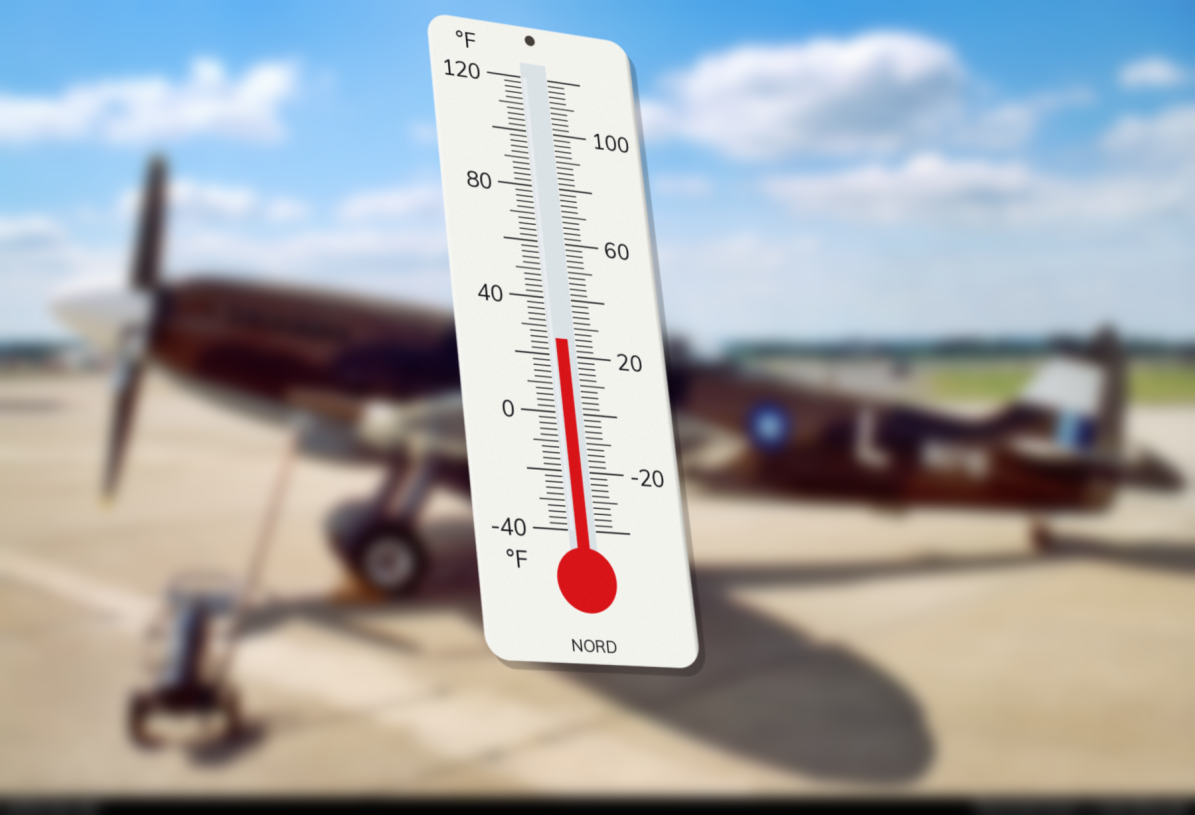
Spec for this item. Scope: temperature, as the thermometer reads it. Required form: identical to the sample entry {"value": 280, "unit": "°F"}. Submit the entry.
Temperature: {"value": 26, "unit": "°F"}
